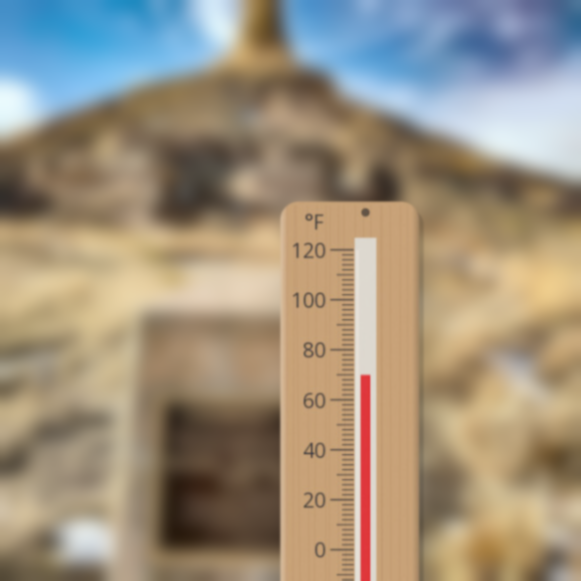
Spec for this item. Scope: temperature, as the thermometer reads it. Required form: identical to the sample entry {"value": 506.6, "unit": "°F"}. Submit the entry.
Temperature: {"value": 70, "unit": "°F"}
